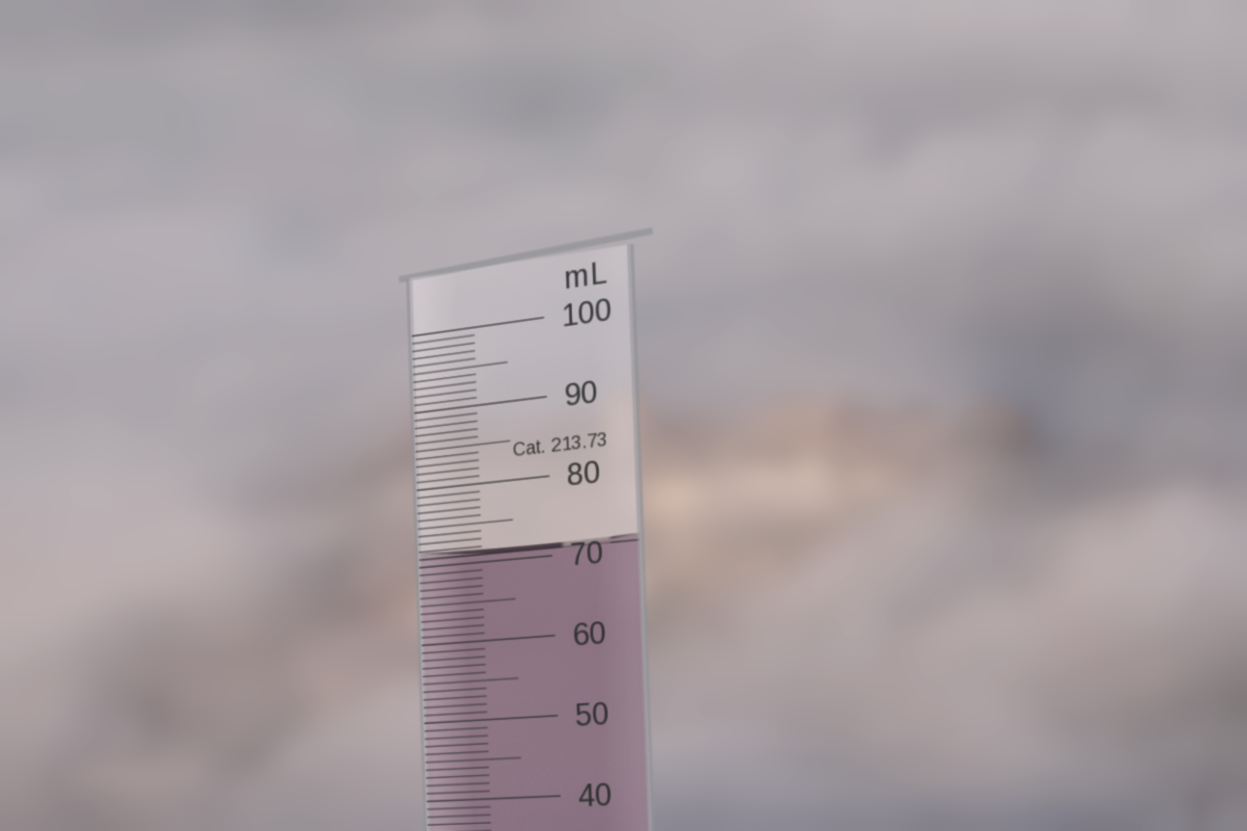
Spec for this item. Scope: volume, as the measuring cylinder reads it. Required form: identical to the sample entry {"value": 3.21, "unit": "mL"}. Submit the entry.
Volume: {"value": 71, "unit": "mL"}
